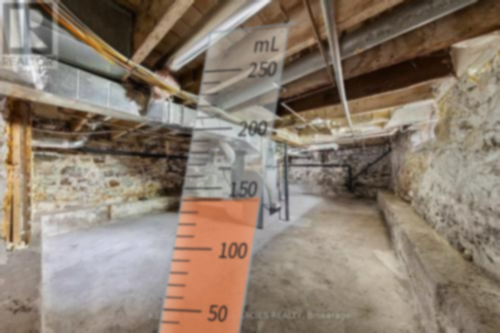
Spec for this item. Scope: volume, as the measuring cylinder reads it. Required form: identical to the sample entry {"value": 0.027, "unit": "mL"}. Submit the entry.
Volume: {"value": 140, "unit": "mL"}
